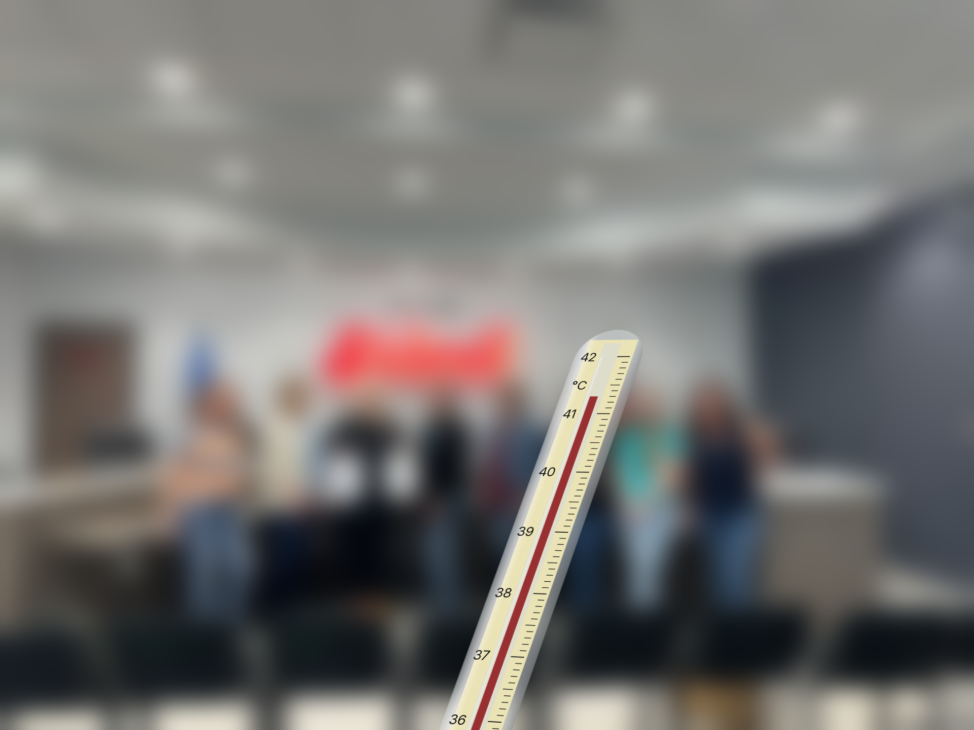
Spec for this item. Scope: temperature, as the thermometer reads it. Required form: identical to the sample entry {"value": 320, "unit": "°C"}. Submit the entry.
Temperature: {"value": 41.3, "unit": "°C"}
